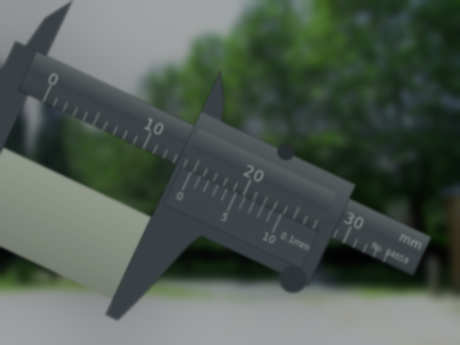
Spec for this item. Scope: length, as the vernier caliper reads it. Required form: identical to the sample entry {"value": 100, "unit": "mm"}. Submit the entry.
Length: {"value": 14.8, "unit": "mm"}
